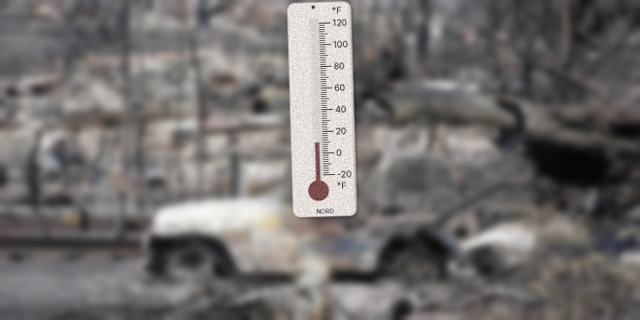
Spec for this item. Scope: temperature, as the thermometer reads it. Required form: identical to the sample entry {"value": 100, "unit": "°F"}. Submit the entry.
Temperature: {"value": 10, "unit": "°F"}
